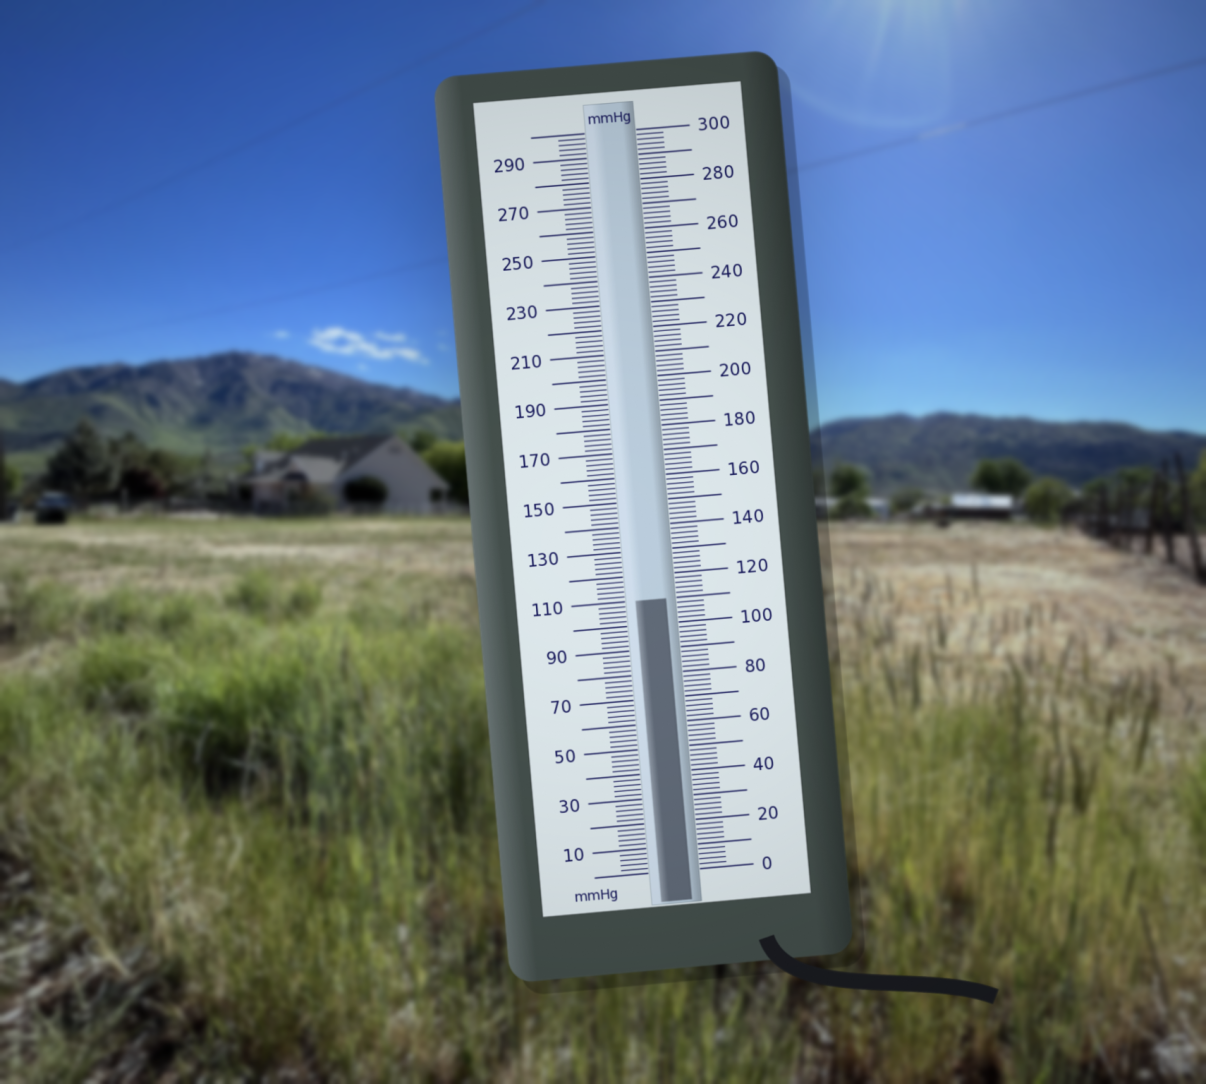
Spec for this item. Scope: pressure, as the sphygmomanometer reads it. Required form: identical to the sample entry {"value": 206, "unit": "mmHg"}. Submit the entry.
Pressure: {"value": 110, "unit": "mmHg"}
